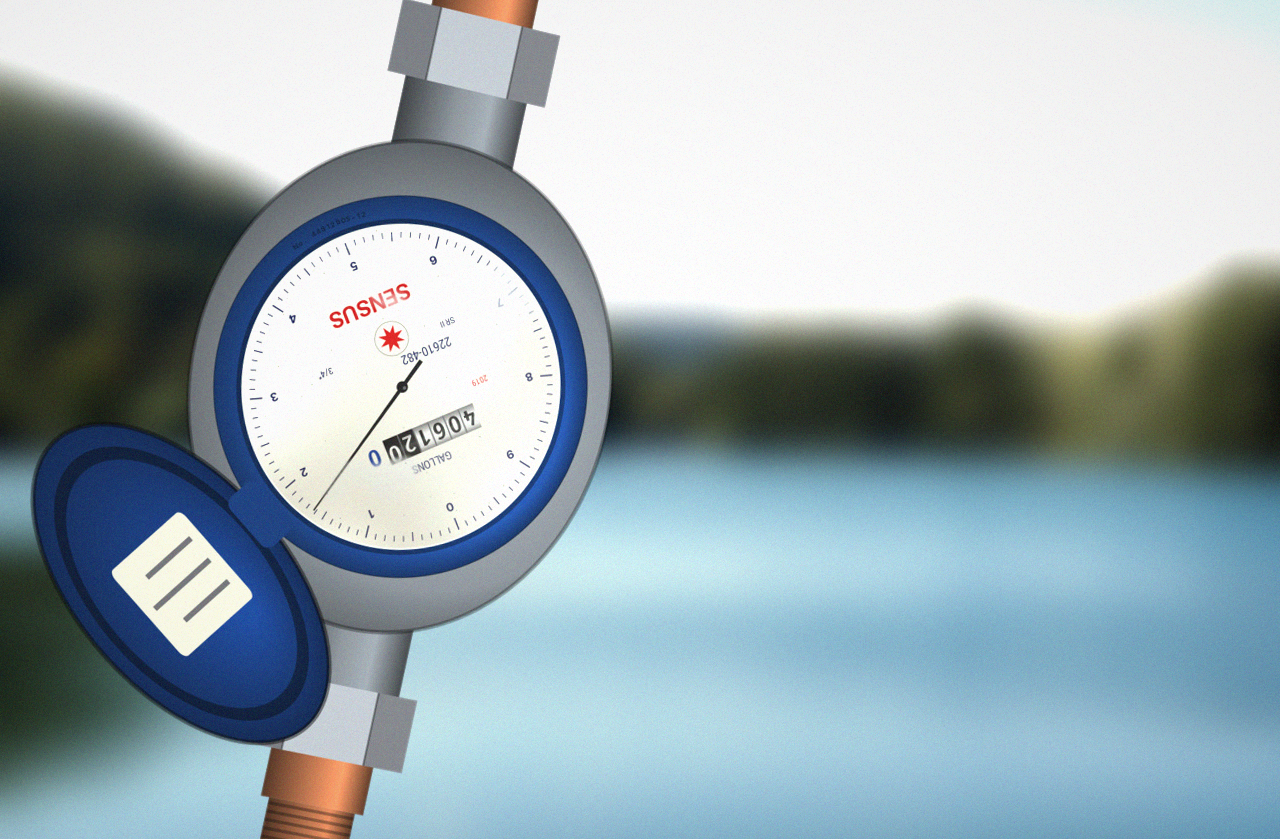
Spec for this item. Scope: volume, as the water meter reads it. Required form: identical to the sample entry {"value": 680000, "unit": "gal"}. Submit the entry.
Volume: {"value": 4061201.6, "unit": "gal"}
